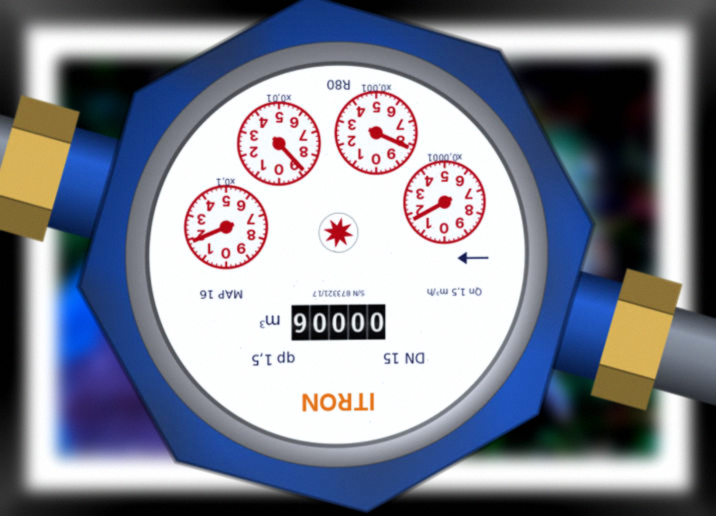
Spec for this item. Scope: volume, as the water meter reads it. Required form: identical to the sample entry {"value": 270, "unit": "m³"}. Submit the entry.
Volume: {"value": 6.1881, "unit": "m³"}
